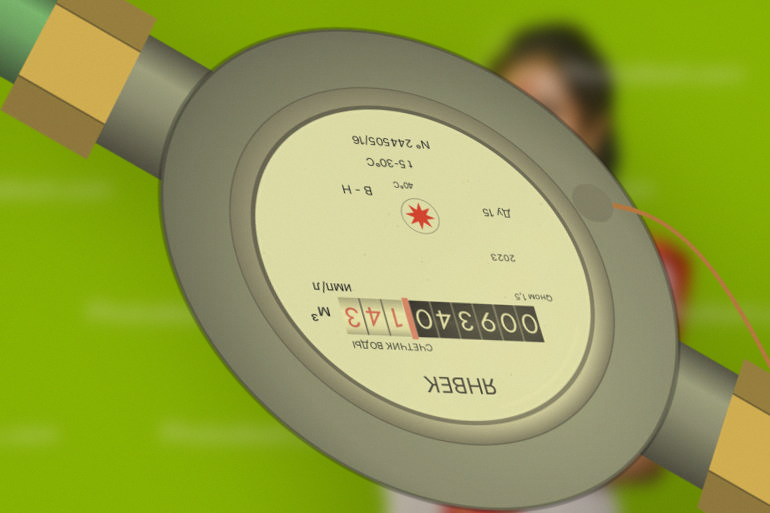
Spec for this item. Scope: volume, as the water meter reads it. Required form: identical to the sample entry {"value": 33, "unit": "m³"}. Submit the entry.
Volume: {"value": 9340.143, "unit": "m³"}
